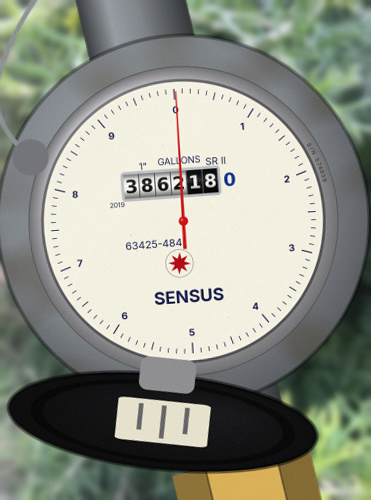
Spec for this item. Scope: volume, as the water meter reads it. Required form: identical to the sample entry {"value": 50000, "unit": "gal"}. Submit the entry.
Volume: {"value": 3862180.0, "unit": "gal"}
